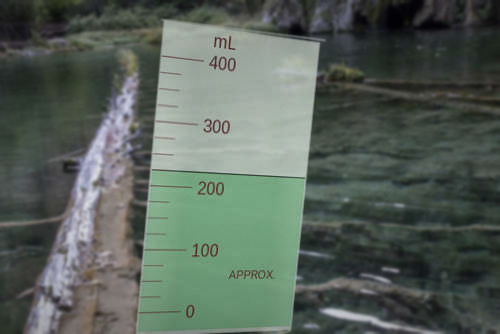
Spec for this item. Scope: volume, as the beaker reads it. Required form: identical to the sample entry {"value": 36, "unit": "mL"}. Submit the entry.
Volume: {"value": 225, "unit": "mL"}
